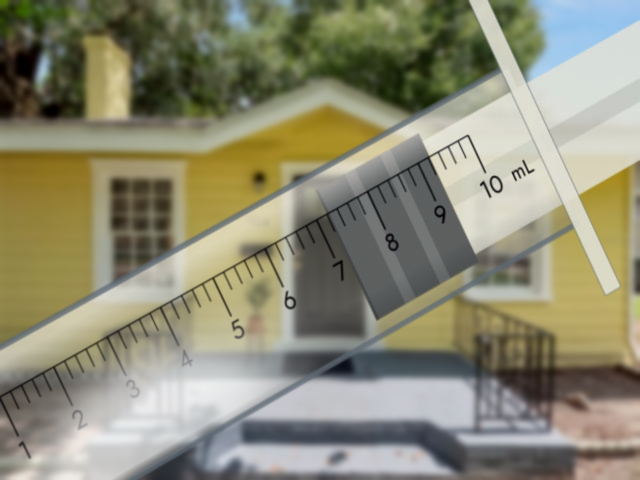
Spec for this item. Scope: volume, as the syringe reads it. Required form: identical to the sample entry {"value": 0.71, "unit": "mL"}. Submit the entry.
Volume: {"value": 7.2, "unit": "mL"}
